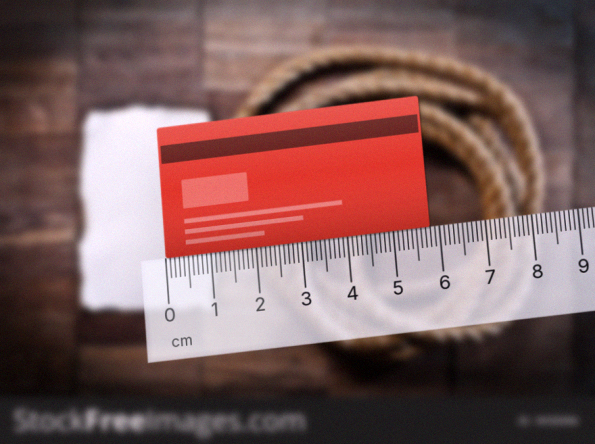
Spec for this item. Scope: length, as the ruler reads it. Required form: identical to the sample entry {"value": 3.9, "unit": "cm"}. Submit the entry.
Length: {"value": 5.8, "unit": "cm"}
